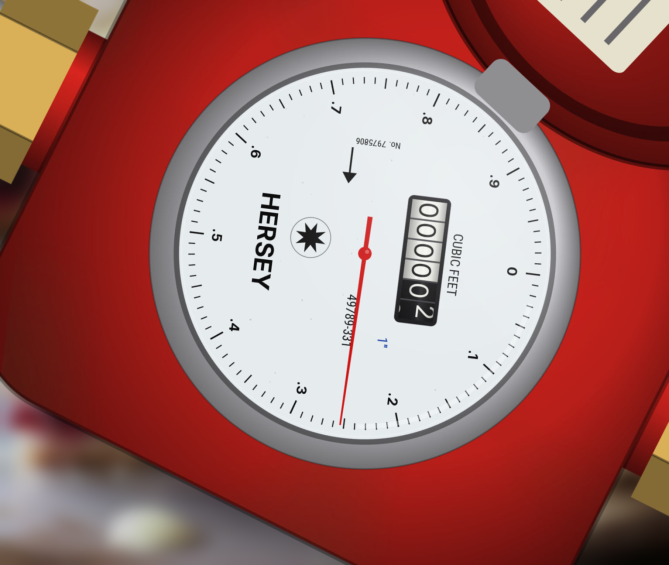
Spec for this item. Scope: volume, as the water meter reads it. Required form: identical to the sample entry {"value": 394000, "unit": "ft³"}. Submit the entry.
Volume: {"value": 2.25, "unit": "ft³"}
